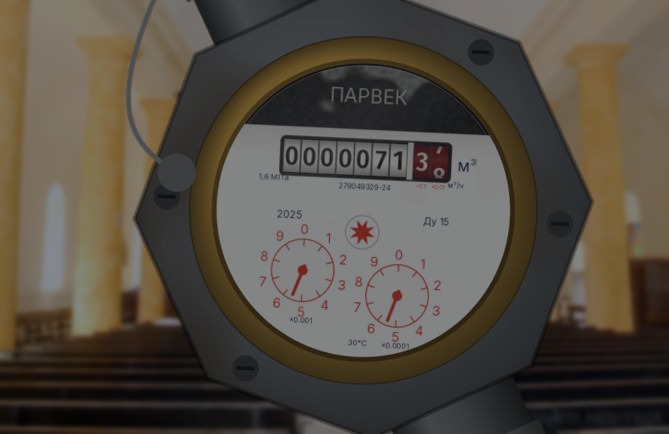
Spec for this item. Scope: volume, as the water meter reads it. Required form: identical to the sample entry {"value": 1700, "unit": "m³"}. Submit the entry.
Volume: {"value": 71.3755, "unit": "m³"}
